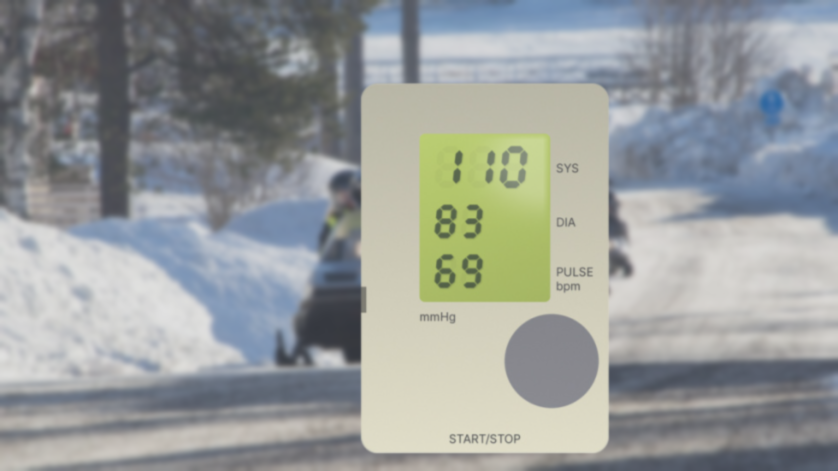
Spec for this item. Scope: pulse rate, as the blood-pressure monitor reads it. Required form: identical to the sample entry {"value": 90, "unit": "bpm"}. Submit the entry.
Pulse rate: {"value": 69, "unit": "bpm"}
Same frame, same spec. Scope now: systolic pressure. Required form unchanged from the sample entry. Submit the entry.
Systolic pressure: {"value": 110, "unit": "mmHg"}
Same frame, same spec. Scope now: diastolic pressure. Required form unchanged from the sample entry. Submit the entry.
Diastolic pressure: {"value": 83, "unit": "mmHg"}
